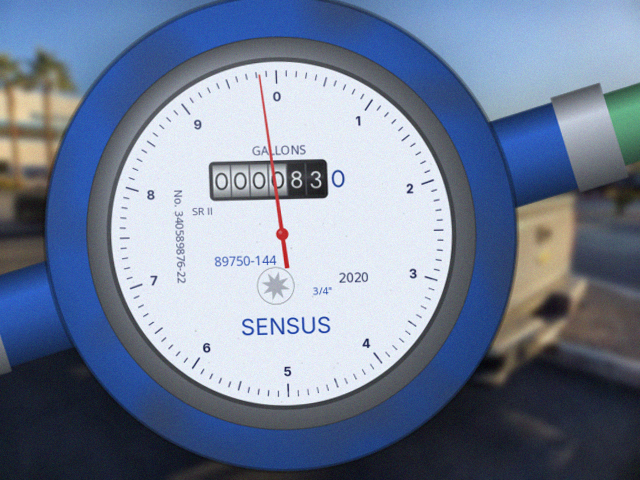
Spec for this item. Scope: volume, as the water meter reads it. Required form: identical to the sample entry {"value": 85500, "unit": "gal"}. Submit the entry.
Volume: {"value": 829.8, "unit": "gal"}
